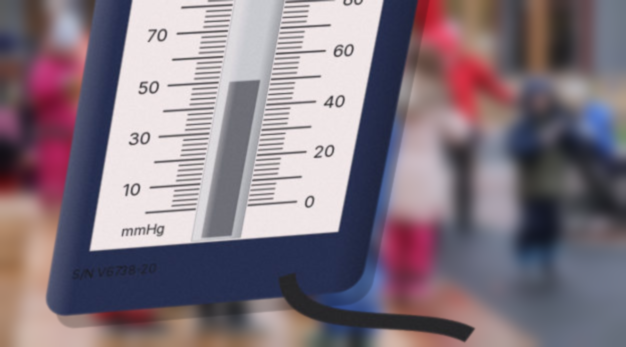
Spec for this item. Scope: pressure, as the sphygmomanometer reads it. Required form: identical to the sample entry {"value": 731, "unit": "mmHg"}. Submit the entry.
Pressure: {"value": 50, "unit": "mmHg"}
